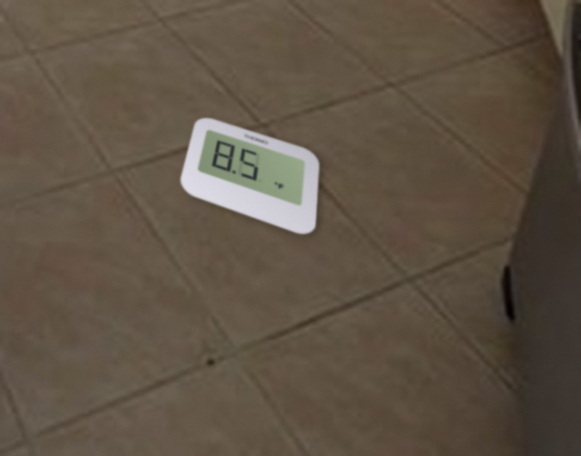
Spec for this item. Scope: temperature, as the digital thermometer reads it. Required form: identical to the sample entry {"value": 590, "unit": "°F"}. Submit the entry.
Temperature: {"value": 8.5, "unit": "°F"}
